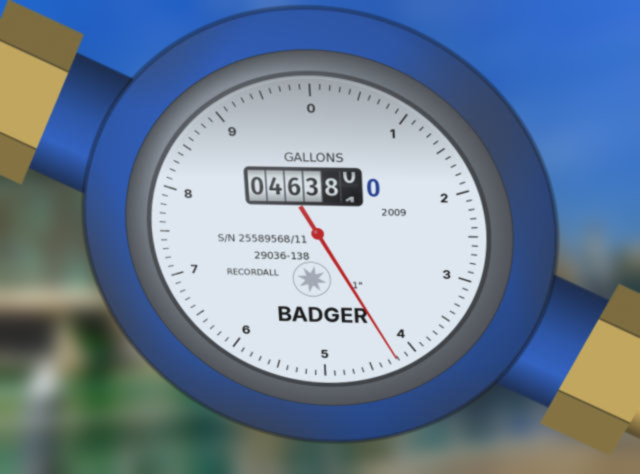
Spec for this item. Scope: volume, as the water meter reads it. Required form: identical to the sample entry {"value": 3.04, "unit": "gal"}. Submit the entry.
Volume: {"value": 463804.2, "unit": "gal"}
